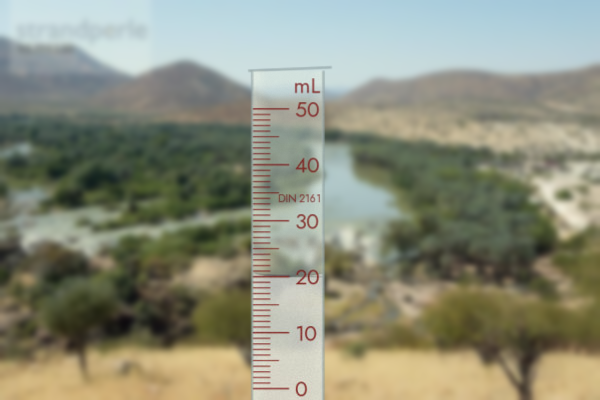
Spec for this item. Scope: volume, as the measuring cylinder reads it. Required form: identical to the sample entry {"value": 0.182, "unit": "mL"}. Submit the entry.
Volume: {"value": 20, "unit": "mL"}
